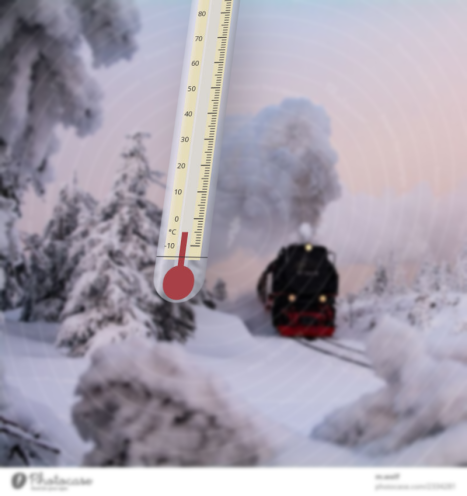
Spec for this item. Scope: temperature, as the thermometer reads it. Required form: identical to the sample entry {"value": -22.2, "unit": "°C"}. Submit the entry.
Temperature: {"value": -5, "unit": "°C"}
